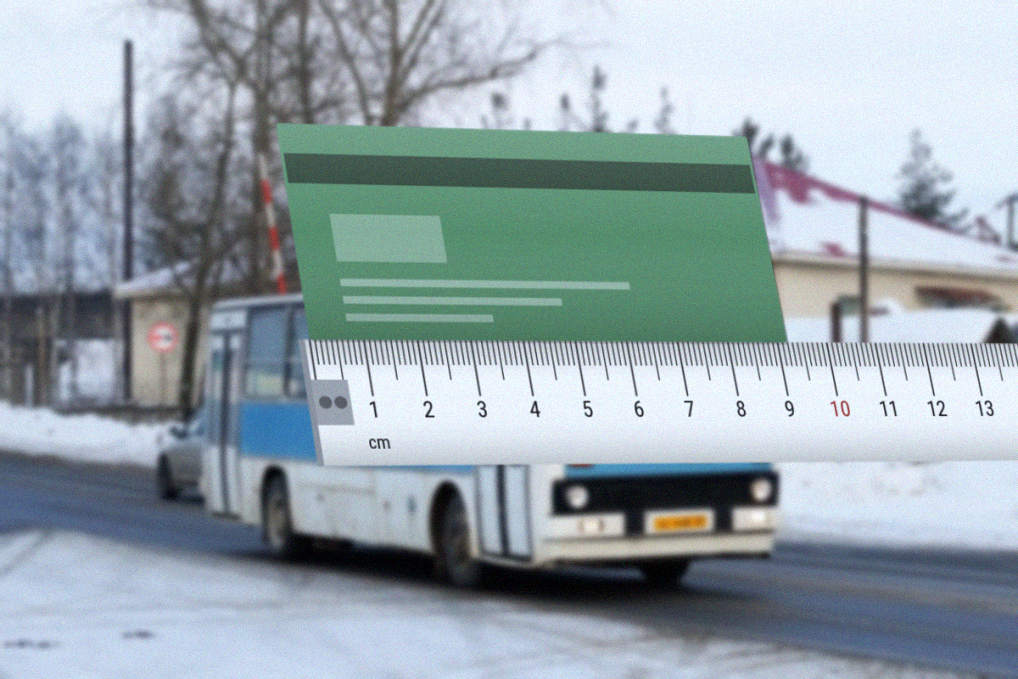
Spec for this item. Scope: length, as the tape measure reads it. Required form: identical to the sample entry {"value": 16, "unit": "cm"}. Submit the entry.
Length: {"value": 9.2, "unit": "cm"}
